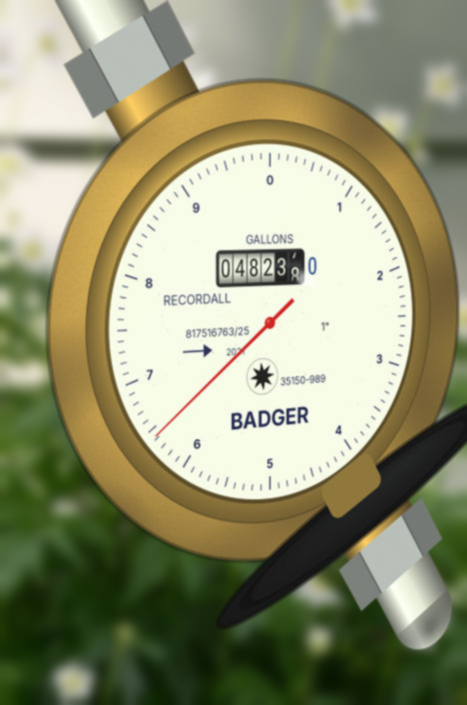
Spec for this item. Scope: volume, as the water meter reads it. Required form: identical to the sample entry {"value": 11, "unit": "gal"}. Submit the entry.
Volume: {"value": 482376.4, "unit": "gal"}
